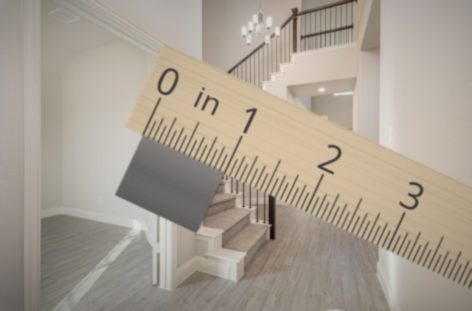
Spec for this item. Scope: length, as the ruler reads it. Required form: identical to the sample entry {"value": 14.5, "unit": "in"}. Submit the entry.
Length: {"value": 1, "unit": "in"}
